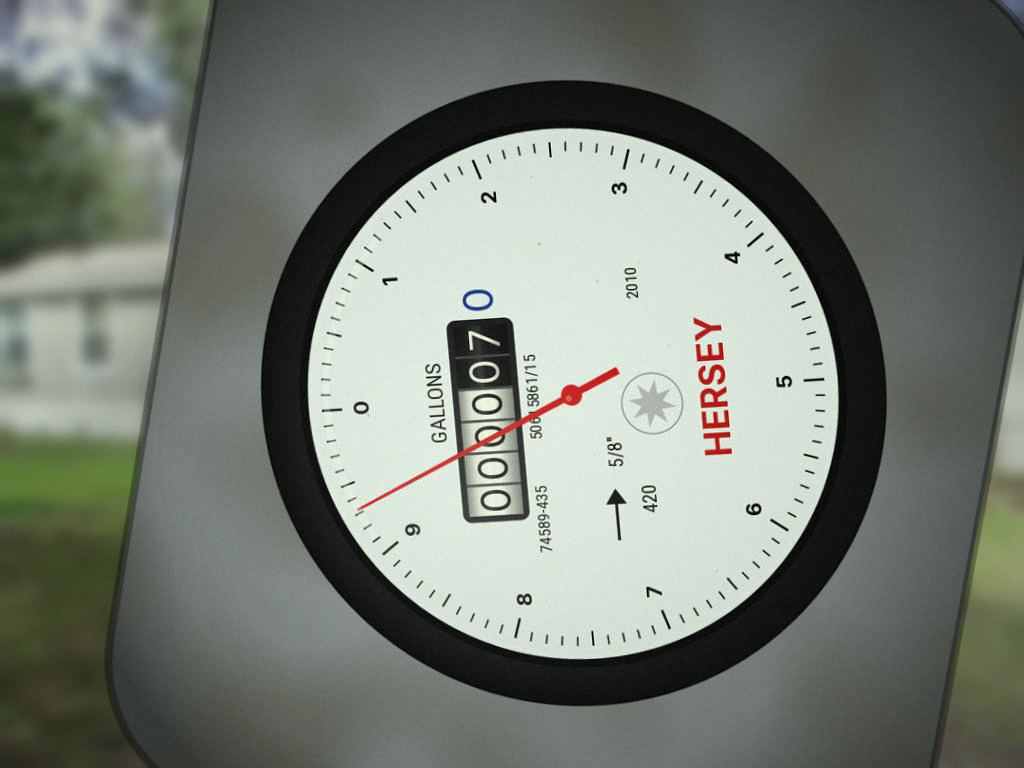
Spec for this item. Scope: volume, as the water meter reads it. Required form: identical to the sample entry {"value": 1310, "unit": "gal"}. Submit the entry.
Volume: {"value": 69.3, "unit": "gal"}
